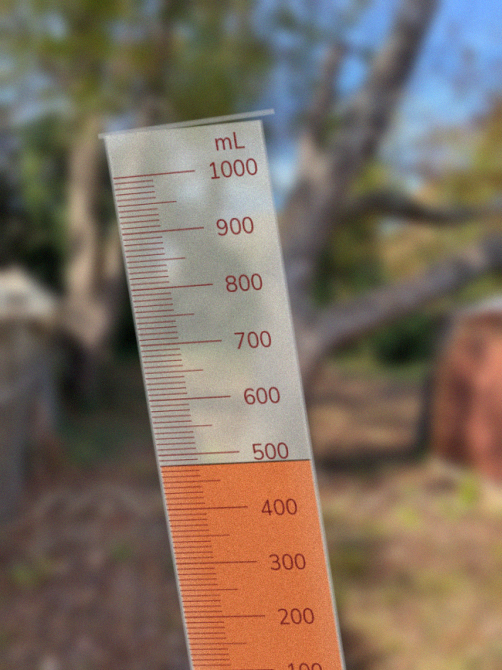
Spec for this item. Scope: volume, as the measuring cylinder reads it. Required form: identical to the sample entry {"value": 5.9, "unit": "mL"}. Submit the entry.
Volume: {"value": 480, "unit": "mL"}
